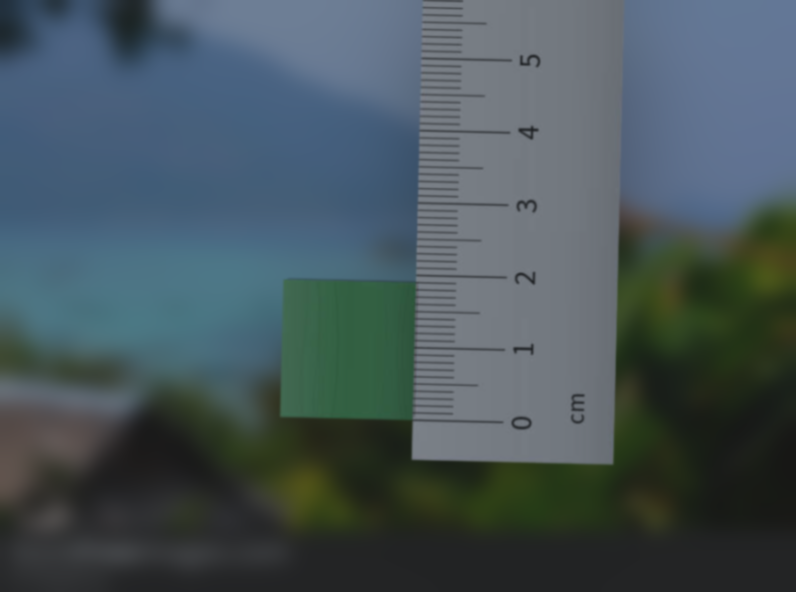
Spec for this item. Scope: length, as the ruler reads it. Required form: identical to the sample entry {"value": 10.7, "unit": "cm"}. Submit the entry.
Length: {"value": 1.9, "unit": "cm"}
